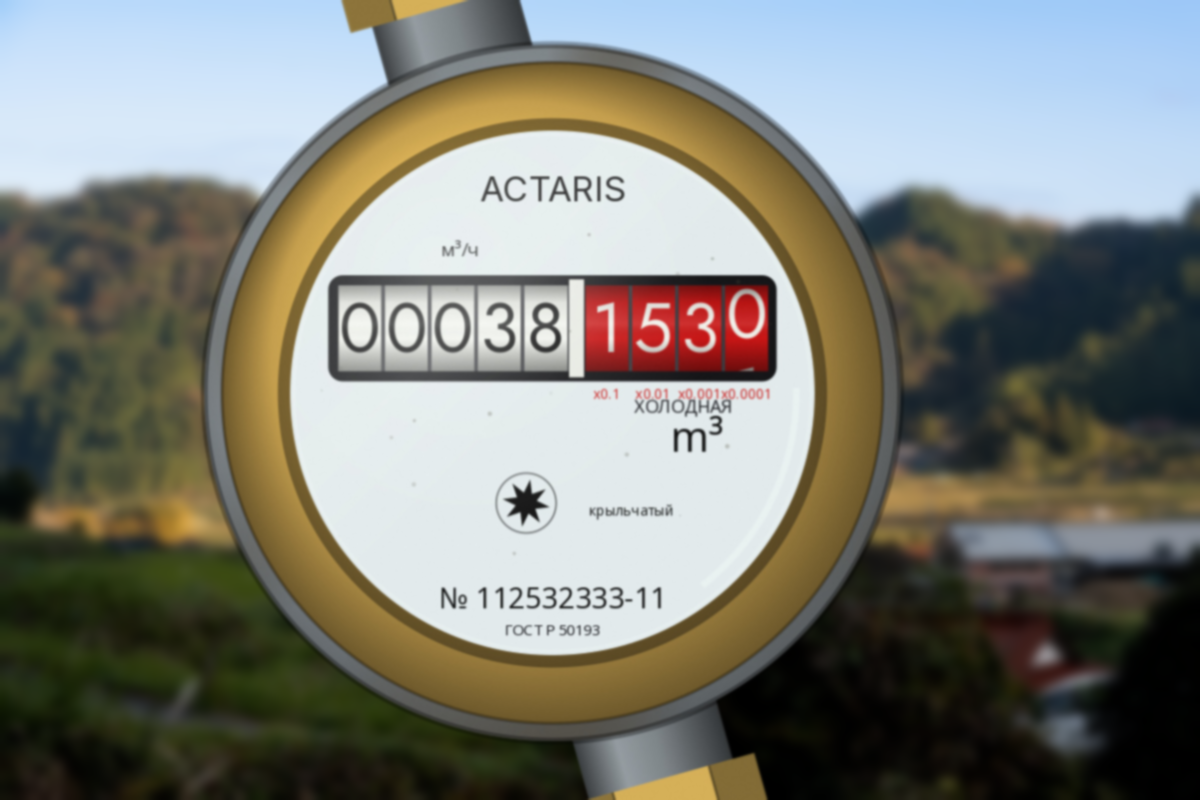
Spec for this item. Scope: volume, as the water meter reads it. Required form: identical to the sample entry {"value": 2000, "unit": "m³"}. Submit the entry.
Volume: {"value": 38.1530, "unit": "m³"}
